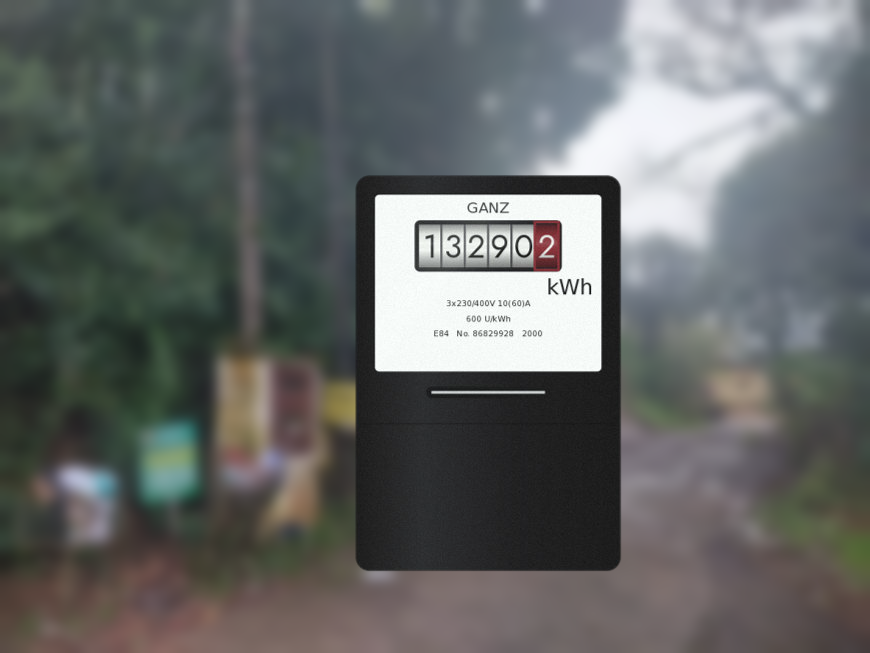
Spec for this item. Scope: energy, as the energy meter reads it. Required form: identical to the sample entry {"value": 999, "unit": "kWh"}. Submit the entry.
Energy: {"value": 13290.2, "unit": "kWh"}
